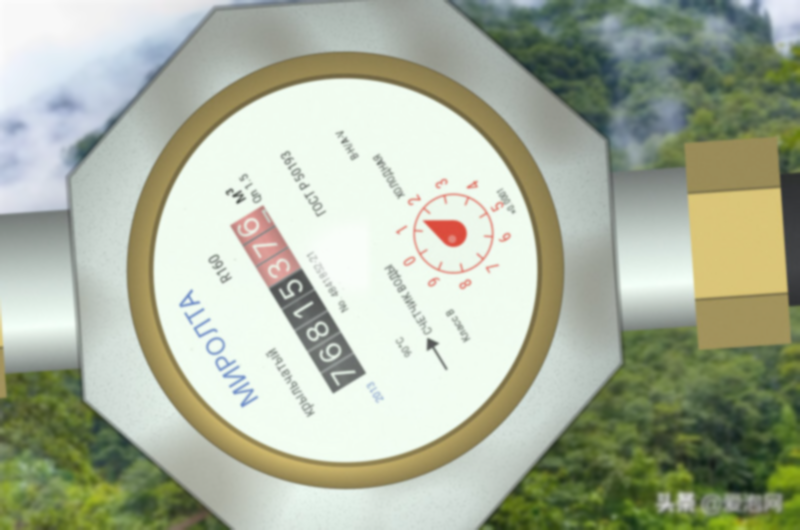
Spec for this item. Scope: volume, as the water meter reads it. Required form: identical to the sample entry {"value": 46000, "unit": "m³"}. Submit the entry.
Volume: {"value": 76815.3761, "unit": "m³"}
